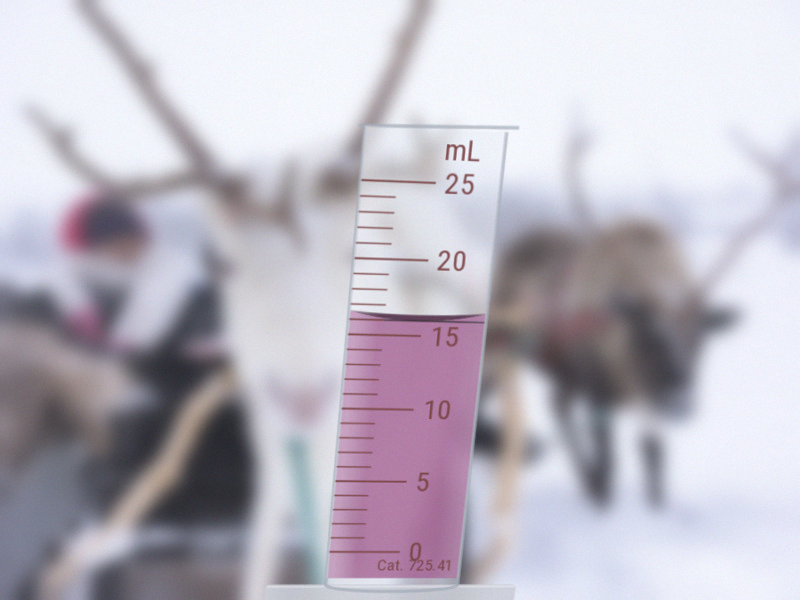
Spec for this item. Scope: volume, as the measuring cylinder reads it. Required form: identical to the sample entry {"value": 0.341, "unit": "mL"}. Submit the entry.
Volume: {"value": 16, "unit": "mL"}
